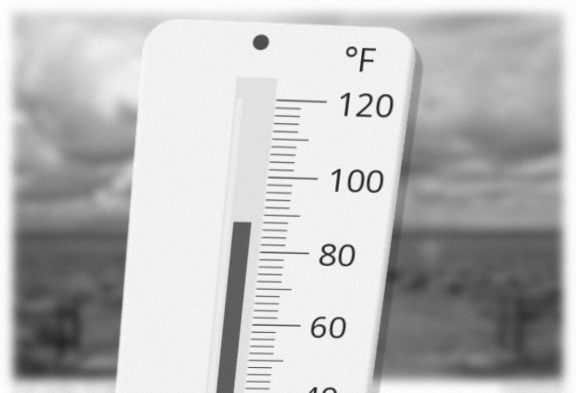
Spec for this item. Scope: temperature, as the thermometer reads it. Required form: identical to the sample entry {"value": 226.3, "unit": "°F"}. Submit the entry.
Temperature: {"value": 88, "unit": "°F"}
